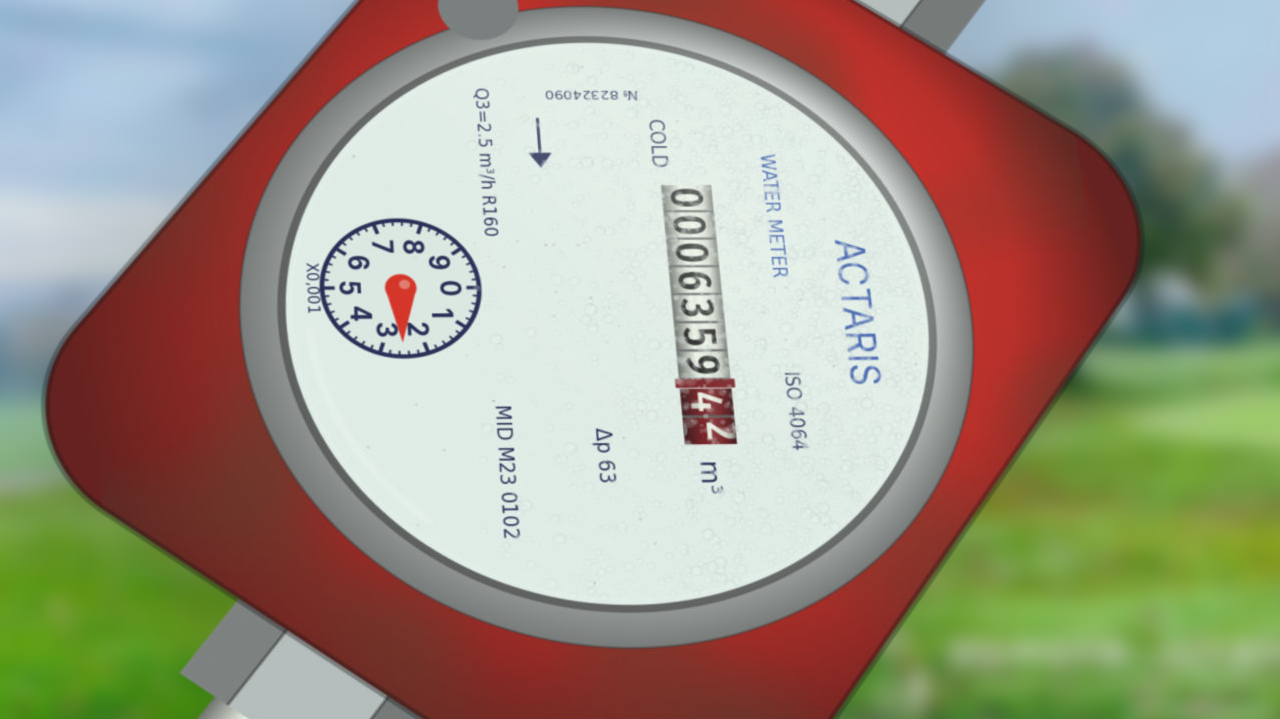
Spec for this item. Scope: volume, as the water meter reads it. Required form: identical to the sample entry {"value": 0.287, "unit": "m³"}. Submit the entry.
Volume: {"value": 6359.422, "unit": "m³"}
